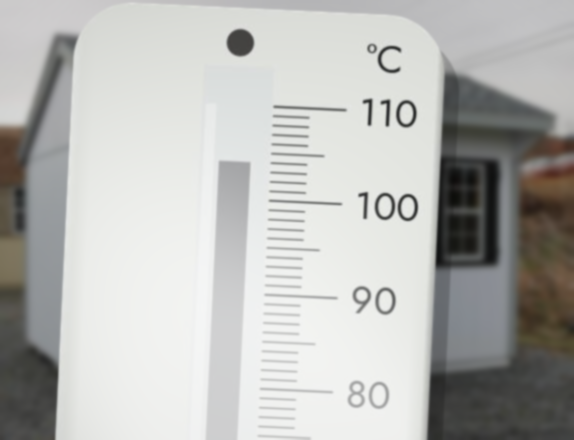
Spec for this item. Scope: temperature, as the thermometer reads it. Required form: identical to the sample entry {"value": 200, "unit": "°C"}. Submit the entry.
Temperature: {"value": 104, "unit": "°C"}
